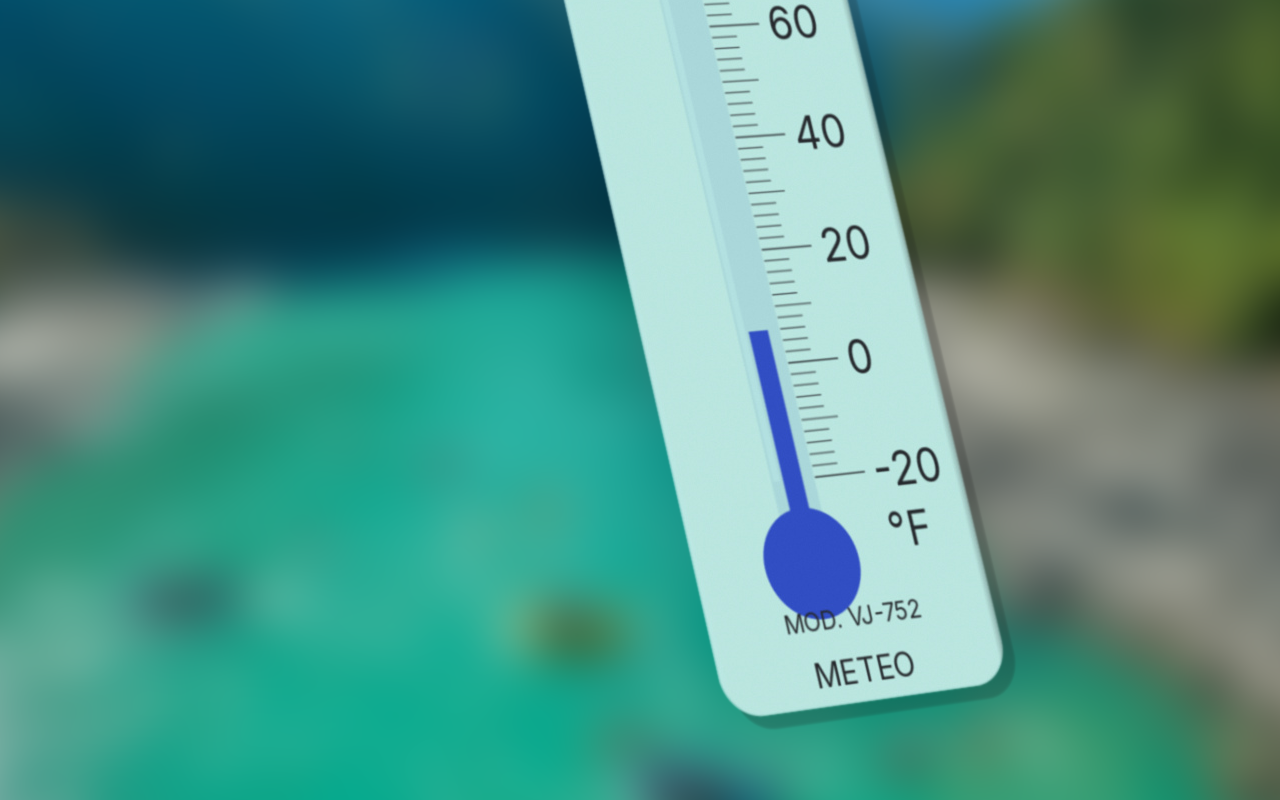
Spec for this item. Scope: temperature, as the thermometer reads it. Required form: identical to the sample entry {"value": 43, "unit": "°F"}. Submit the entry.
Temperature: {"value": 6, "unit": "°F"}
